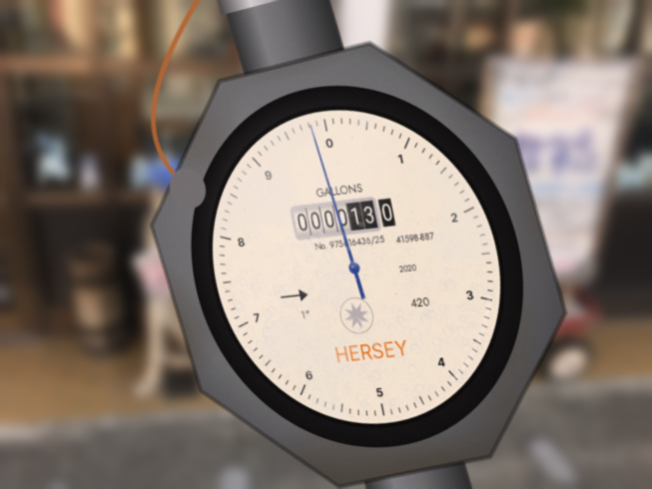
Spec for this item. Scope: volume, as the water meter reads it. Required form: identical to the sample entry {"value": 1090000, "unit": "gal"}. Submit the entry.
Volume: {"value": 129.8, "unit": "gal"}
